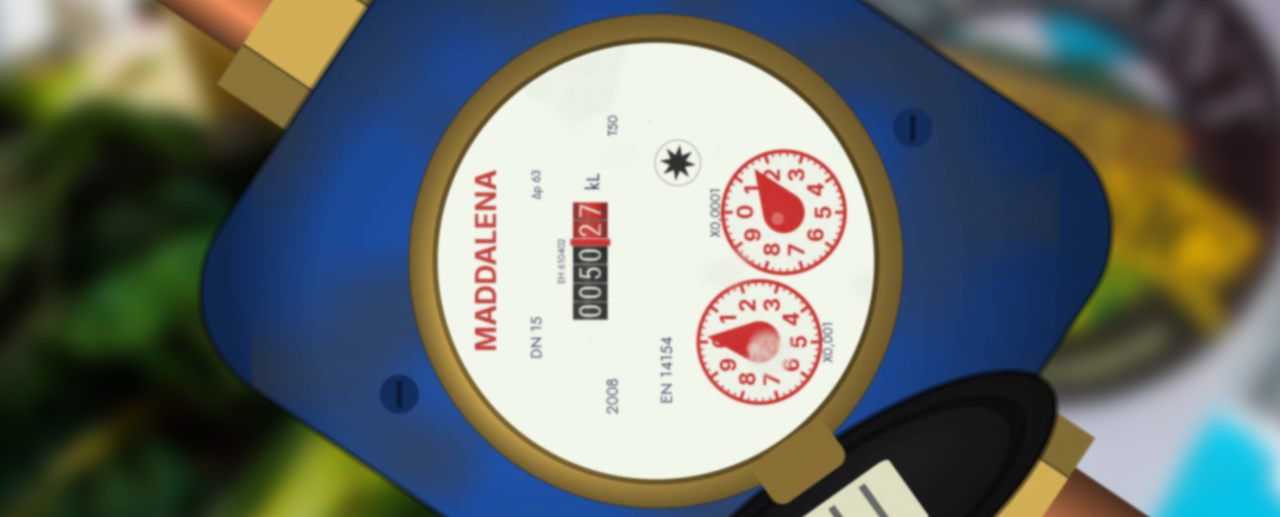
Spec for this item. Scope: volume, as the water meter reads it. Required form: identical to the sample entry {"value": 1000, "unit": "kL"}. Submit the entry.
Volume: {"value": 50.2701, "unit": "kL"}
